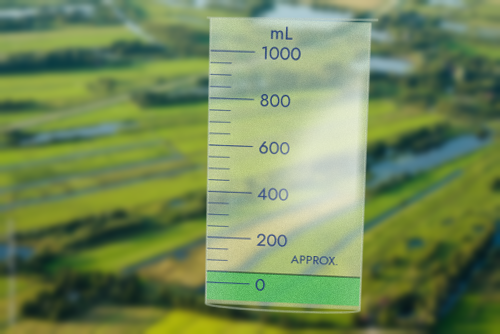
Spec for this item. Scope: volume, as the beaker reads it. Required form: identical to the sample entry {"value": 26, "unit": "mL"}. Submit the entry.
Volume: {"value": 50, "unit": "mL"}
